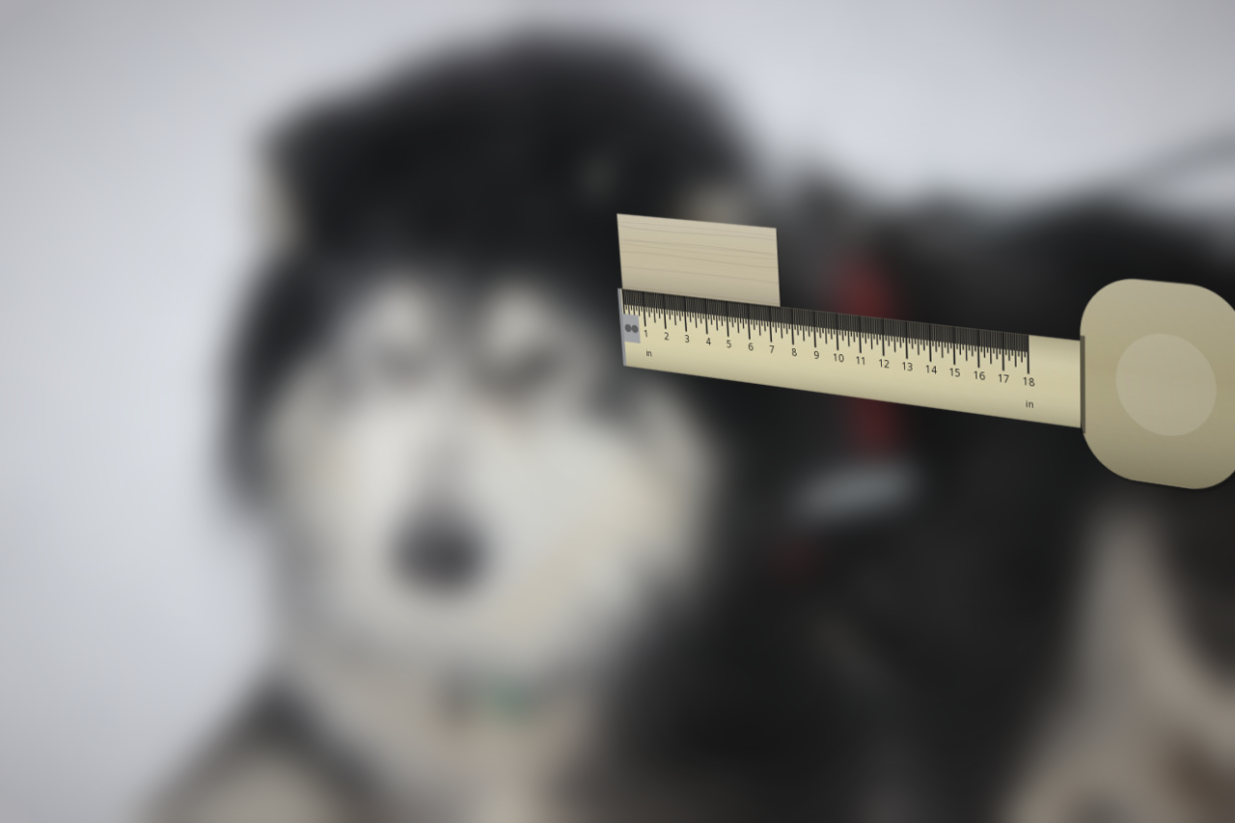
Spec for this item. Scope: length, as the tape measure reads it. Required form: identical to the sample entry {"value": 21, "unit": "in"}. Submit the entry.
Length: {"value": 7.5, "unit": "in"}
